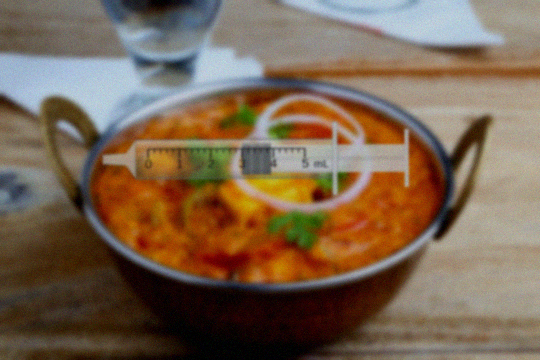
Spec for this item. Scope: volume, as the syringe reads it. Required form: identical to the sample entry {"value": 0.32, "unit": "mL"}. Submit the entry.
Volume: {"value": 3, "unit": "mL"}
